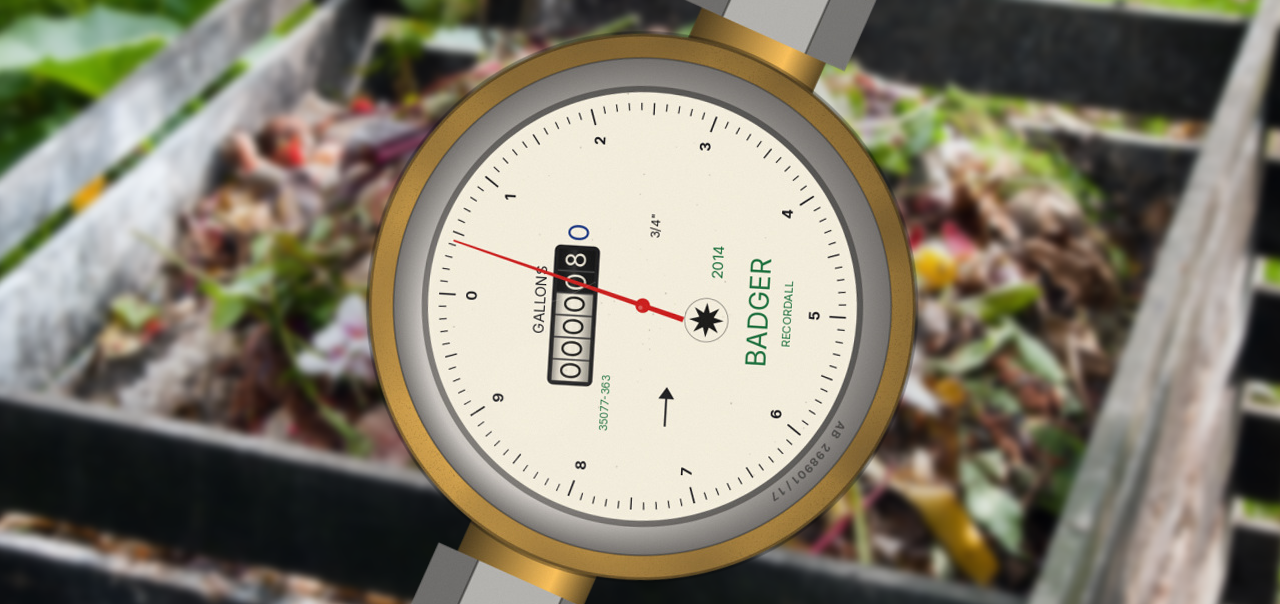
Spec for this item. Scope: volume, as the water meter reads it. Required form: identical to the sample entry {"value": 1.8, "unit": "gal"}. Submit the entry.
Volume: {"value": 80.4, "unit": "gal"}
